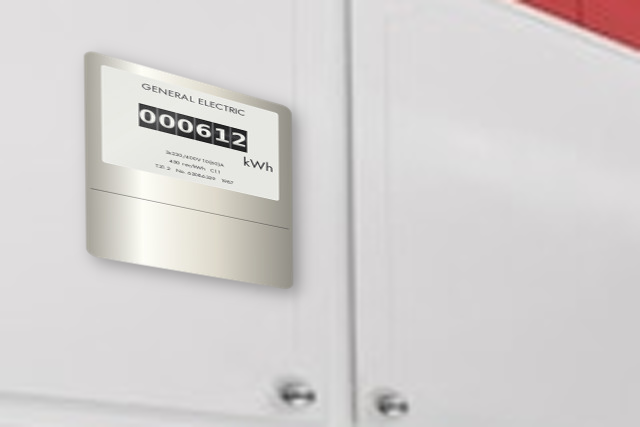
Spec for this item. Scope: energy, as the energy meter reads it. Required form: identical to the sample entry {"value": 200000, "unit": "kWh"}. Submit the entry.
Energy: {"value": 612, "unit": "kWh"}
